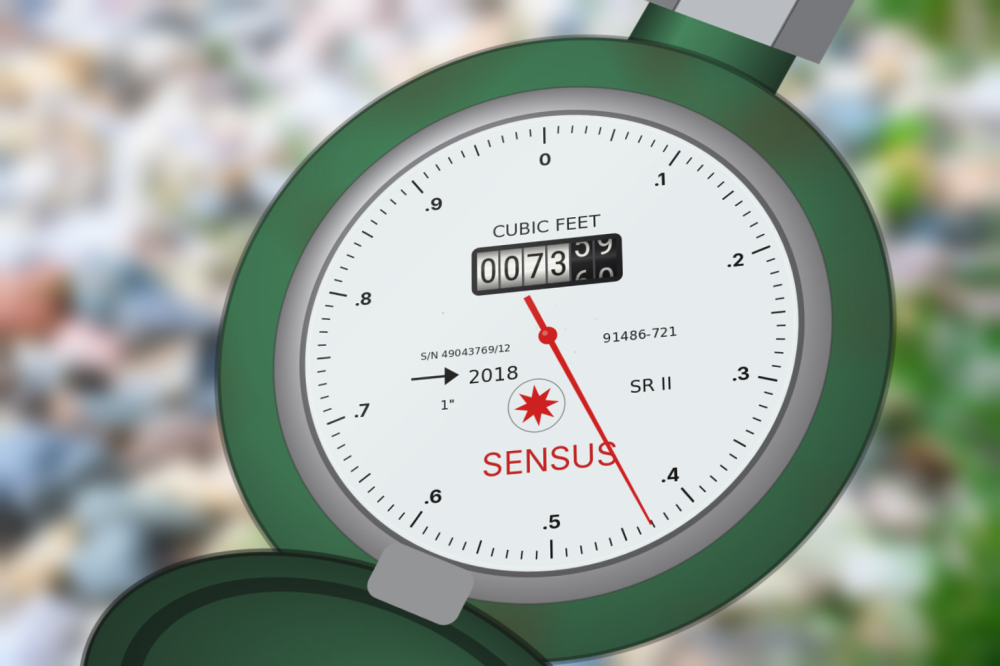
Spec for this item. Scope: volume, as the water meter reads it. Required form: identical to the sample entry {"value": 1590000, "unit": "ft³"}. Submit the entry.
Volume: {"value": 7359.43, "unit": "ft³"}
